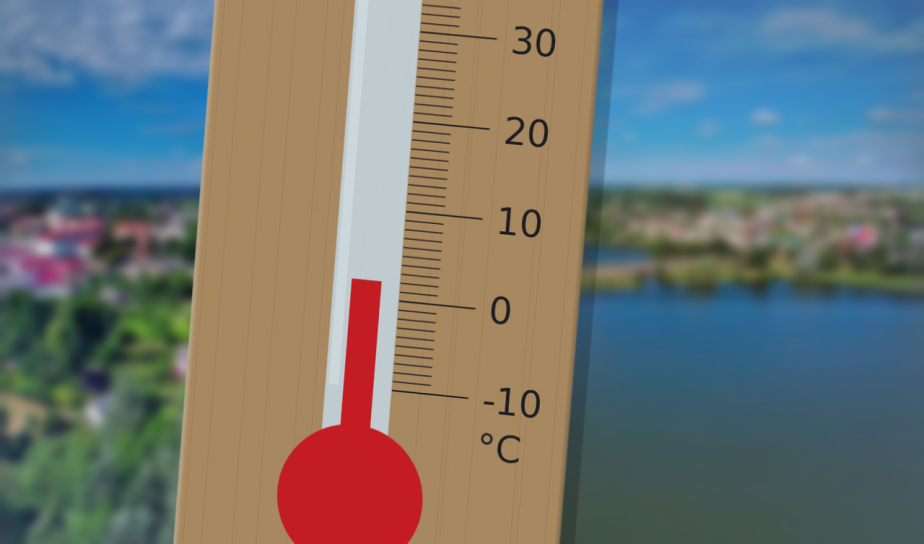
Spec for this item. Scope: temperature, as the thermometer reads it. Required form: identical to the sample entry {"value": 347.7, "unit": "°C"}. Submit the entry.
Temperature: {"value": 2, "unit": "°C"}
